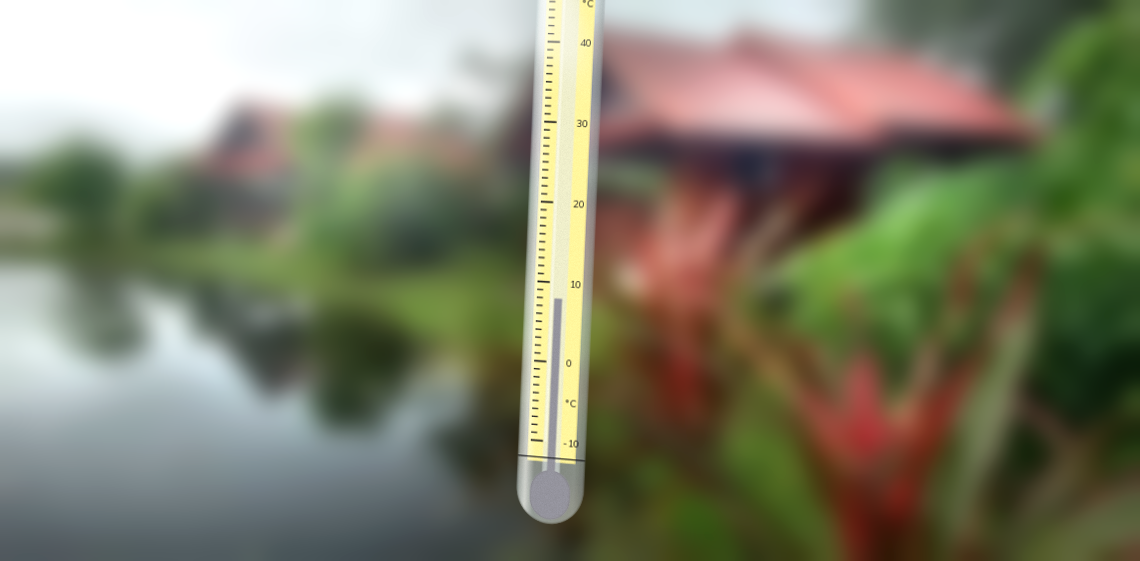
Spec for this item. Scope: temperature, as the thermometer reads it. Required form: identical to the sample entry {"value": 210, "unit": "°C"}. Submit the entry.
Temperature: {"value": 8, "unit": "°C"}
